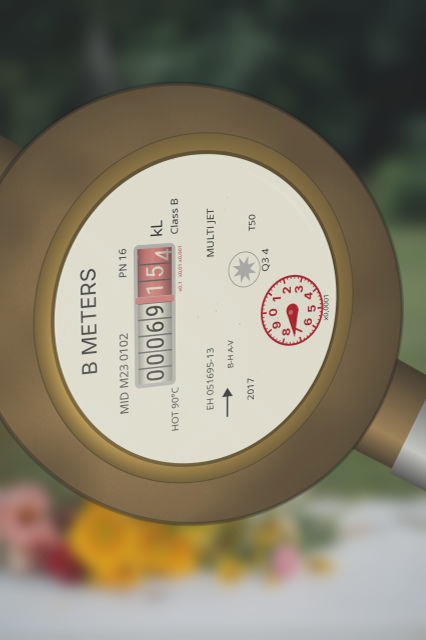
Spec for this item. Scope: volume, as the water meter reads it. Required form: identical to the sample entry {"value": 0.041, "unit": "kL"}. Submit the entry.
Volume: {"value": 69.1537, "unit": "kL"}
